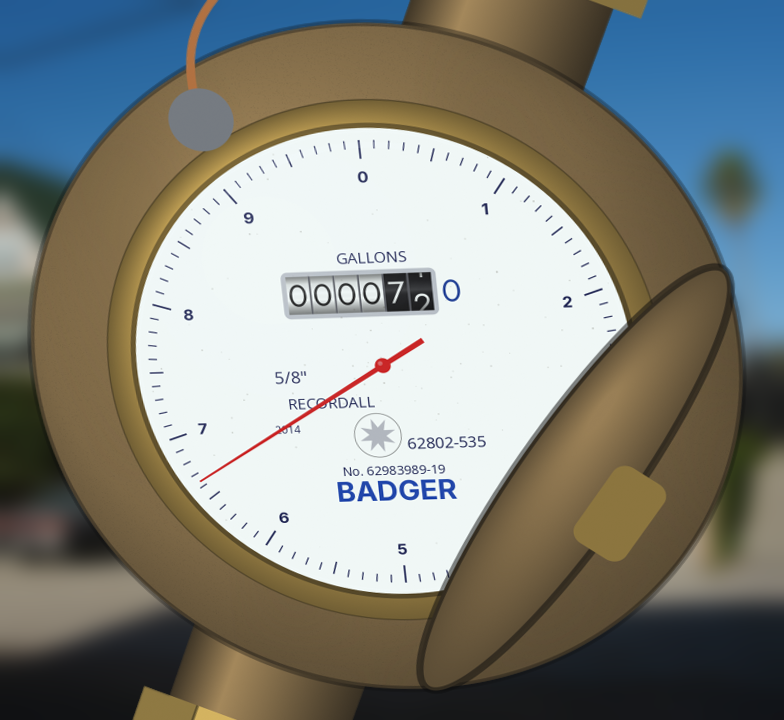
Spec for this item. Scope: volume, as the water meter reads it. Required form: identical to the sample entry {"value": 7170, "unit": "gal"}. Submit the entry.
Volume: {"value": 716.6, "unit": "gal"}
